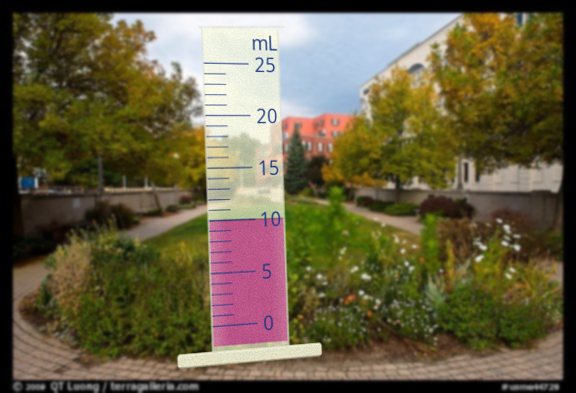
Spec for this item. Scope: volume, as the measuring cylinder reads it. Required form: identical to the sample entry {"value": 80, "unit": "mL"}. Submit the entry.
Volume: {"value": 10, "unit": "mL"}
